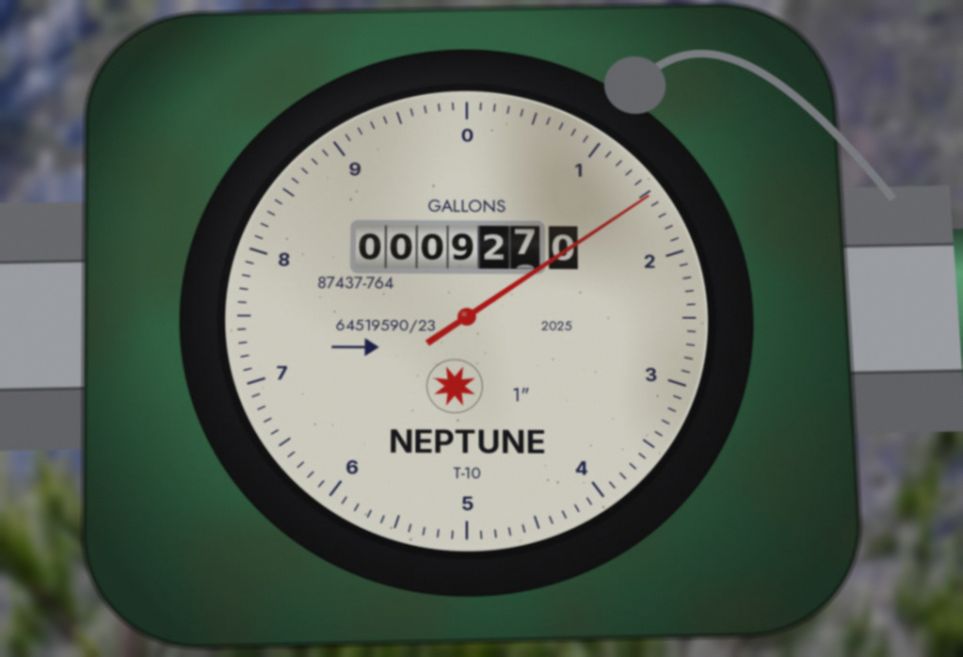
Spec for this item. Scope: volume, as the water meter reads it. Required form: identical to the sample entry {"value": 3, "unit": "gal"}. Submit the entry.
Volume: {"value": 9271.5, "unit": "gal"}
